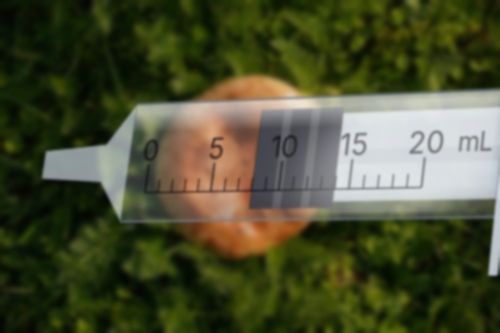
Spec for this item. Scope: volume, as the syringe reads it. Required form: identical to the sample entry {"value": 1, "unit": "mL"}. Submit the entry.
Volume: {"value": 8, "unit": "mL"}
